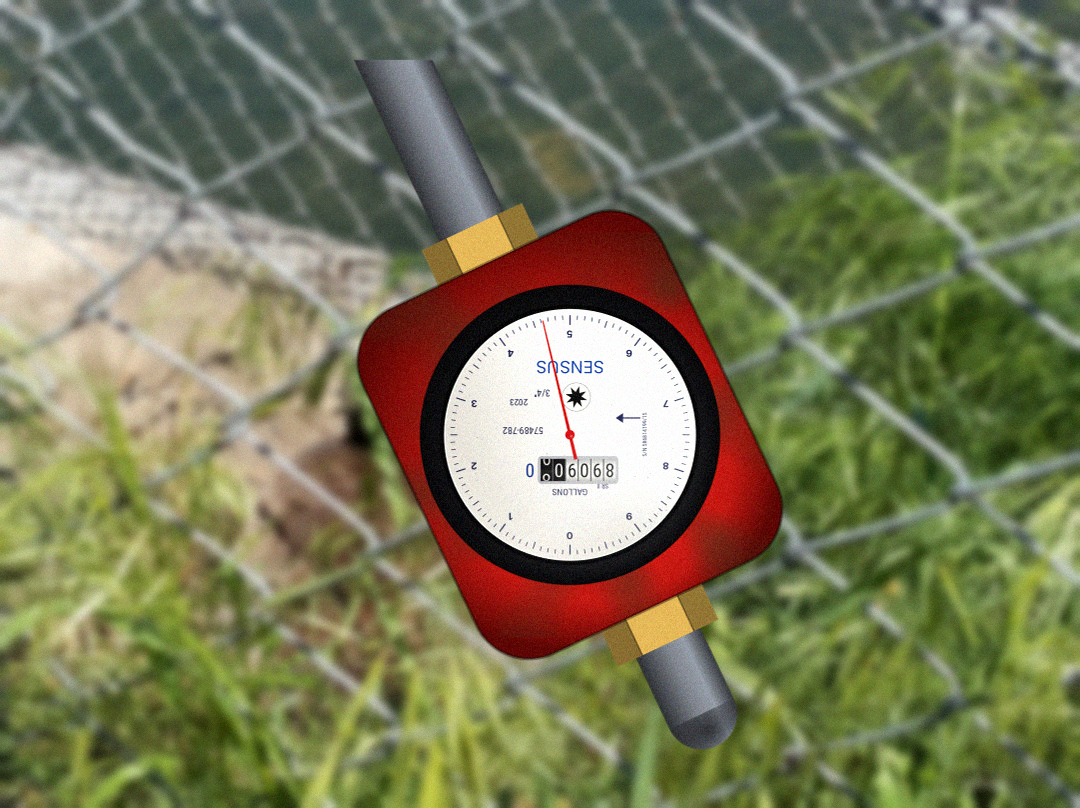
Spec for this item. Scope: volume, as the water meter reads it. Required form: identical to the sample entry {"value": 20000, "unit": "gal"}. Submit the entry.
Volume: {"value": 8909084.6, "unit": "gal"}
